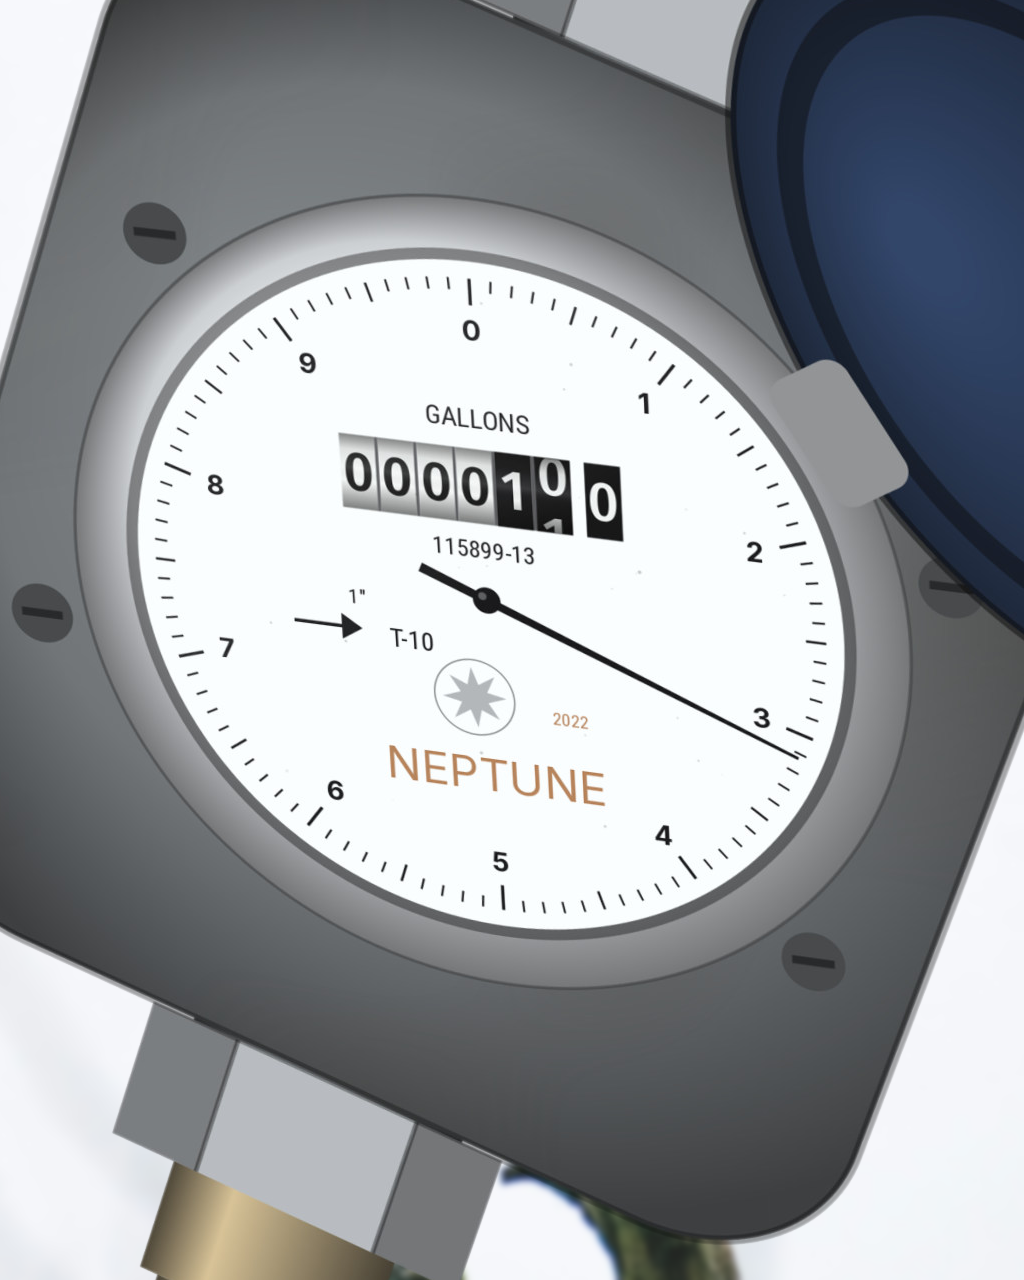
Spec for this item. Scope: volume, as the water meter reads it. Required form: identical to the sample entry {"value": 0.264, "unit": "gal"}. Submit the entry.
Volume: {"value": 103.1, "unit": "gal"}
